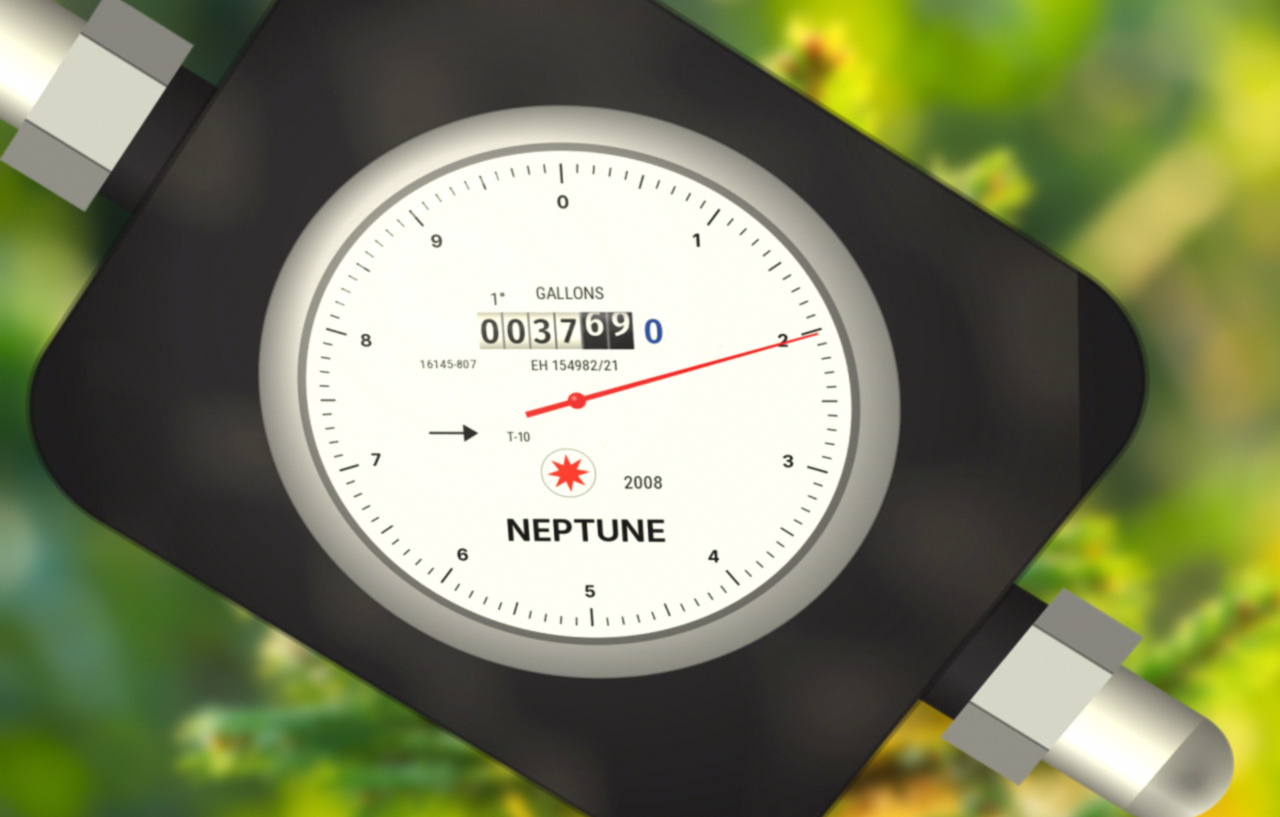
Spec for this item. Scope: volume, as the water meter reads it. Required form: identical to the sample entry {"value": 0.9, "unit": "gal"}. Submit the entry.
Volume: {"value": 37692.0, "unit": "gal"}
